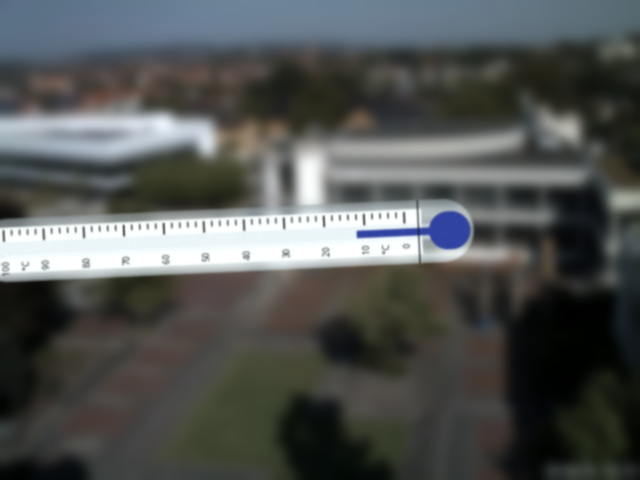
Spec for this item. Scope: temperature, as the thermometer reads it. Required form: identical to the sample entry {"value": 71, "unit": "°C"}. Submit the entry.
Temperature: {"value": 12, "unit": "°C"}
